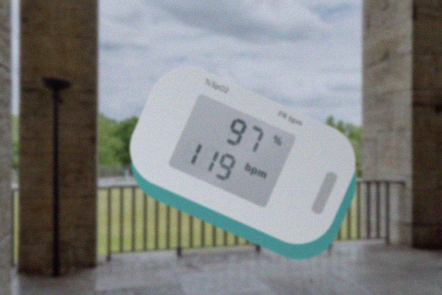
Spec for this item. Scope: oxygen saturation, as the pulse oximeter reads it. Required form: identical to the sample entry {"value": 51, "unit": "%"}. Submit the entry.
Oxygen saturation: {"value": 97, "unit": "%"}
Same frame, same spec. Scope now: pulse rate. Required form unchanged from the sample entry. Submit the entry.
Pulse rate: {"value": 119, "unit": "bpm"}
